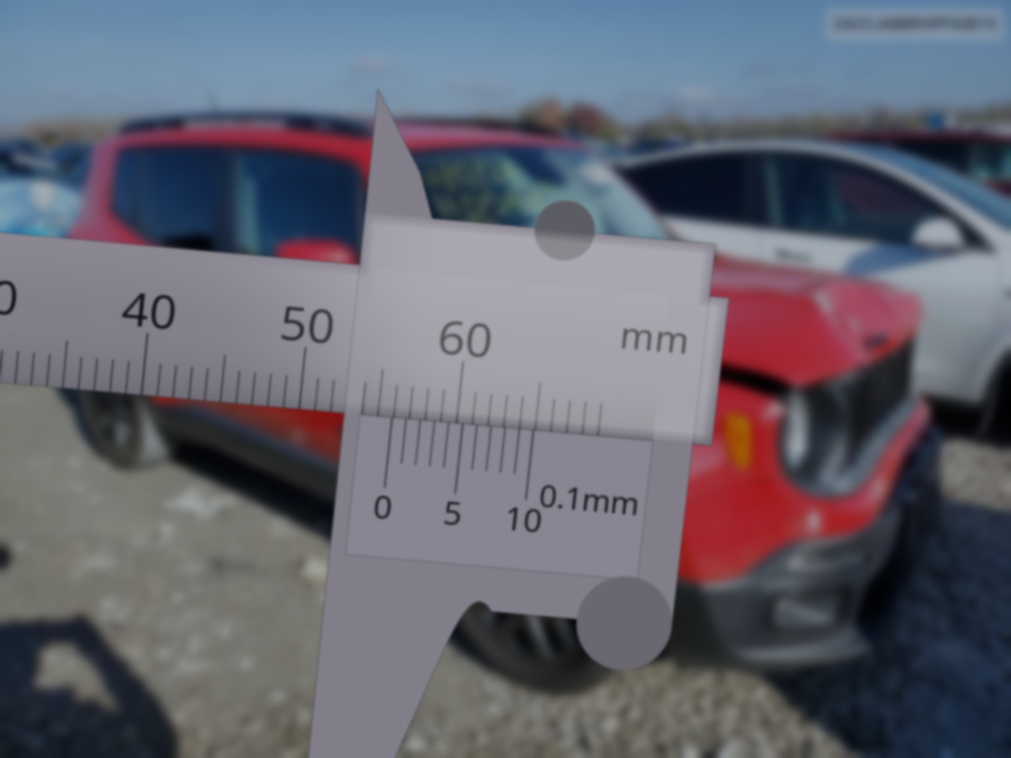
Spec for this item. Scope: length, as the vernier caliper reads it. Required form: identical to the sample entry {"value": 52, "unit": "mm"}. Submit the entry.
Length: {"value": 55.9, "unit": "mm"}
